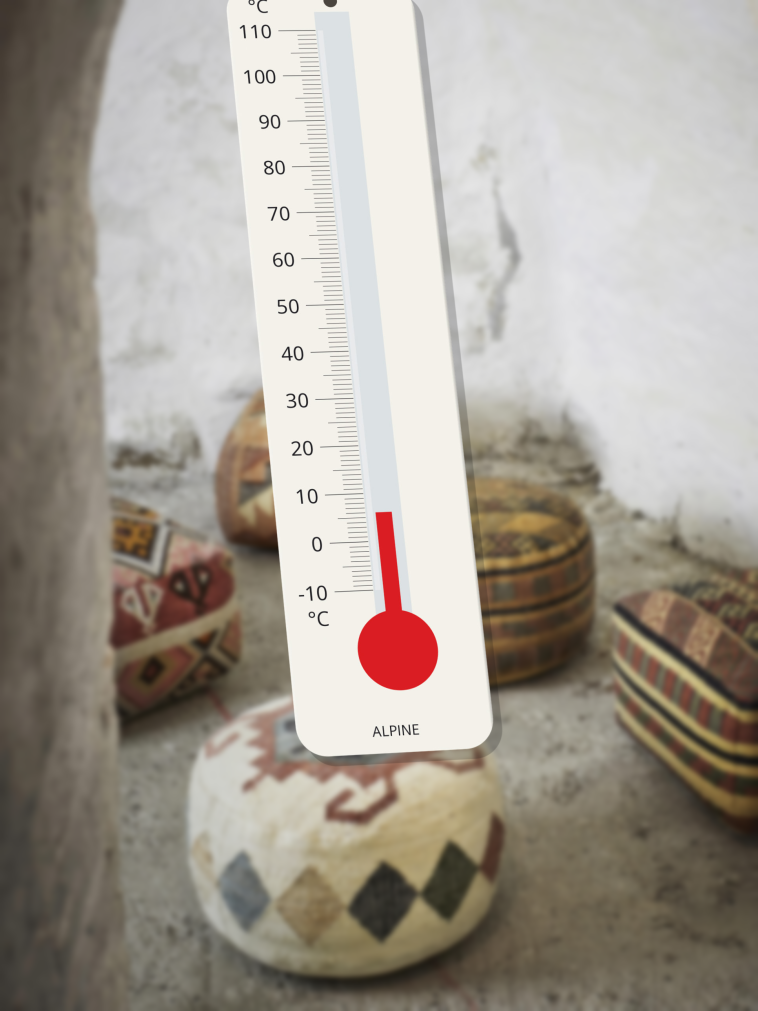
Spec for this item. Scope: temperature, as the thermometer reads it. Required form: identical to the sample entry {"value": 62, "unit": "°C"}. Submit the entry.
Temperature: {"value": 6, "unit": "°C"}
